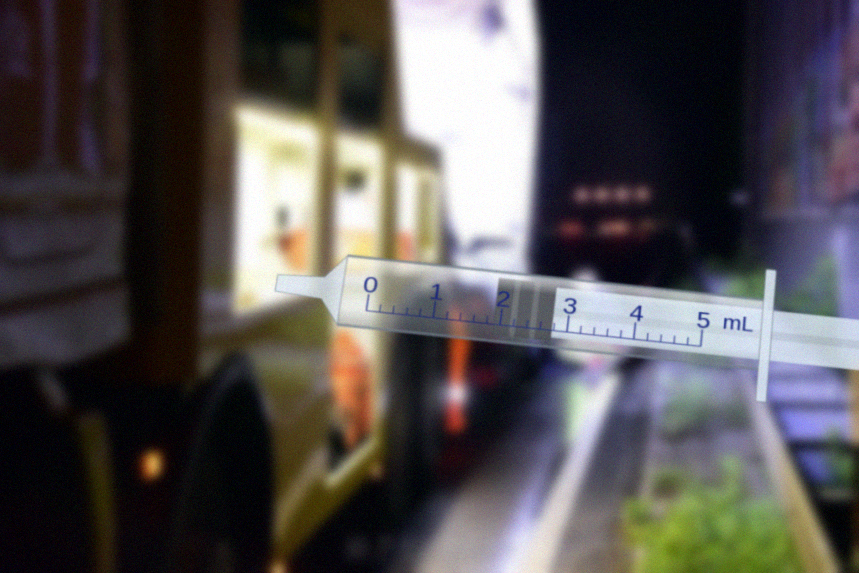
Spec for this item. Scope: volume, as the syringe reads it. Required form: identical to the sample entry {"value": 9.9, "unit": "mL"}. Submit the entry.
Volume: {"value": 1.9, "unit": "mL"}
